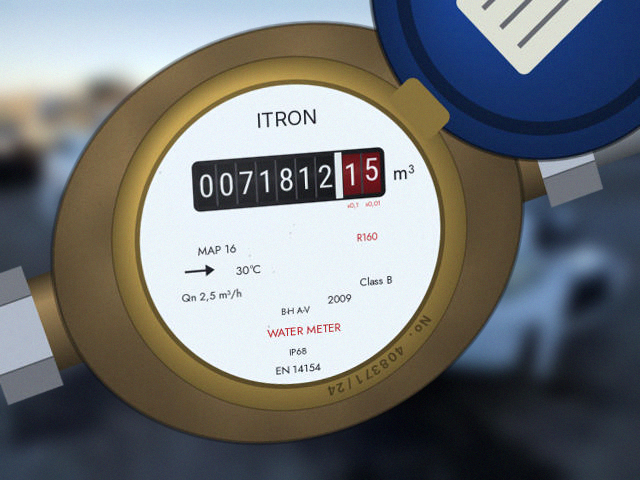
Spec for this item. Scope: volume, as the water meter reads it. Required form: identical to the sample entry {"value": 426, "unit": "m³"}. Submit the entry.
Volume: {"value": 71812.15, "unit": "m³"}
